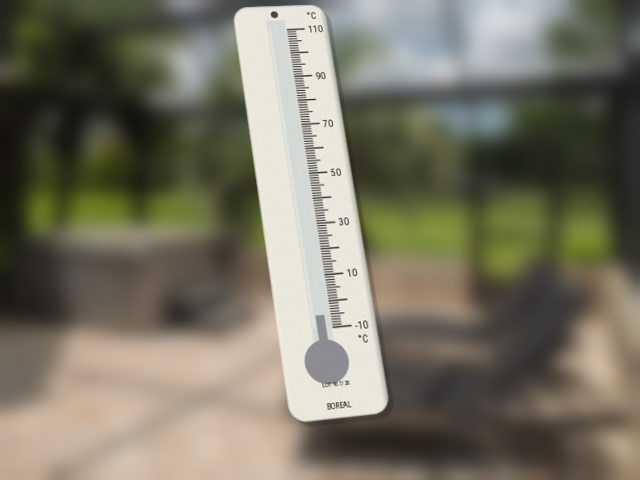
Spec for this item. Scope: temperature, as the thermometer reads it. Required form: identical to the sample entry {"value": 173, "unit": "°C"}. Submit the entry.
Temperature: {"value": -5, "unit": "°C"}
